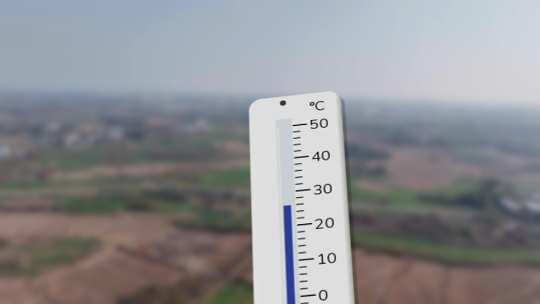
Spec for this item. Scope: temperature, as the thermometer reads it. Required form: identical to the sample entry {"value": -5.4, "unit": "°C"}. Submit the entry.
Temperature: {"value": 26, "unit": "°C"}
